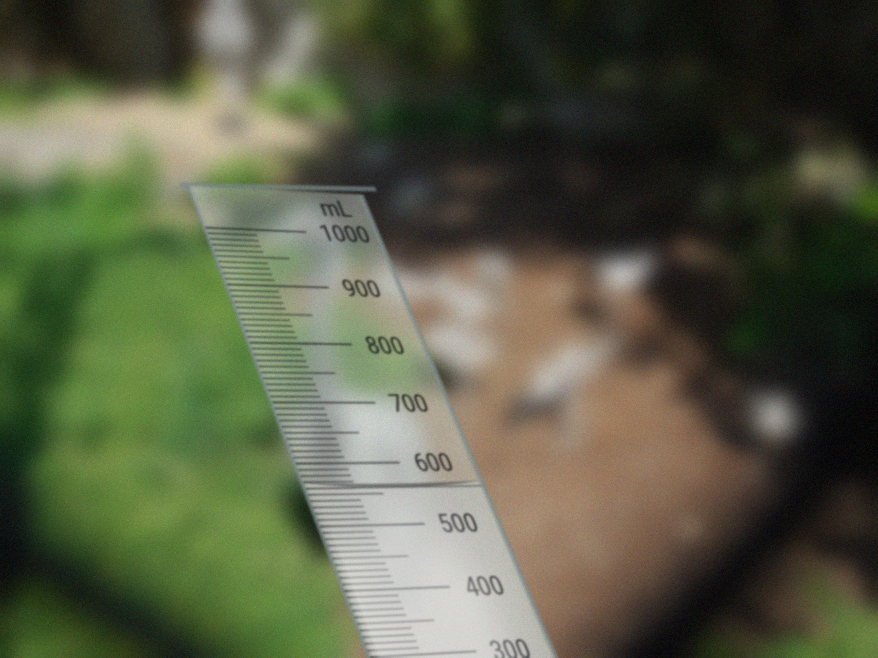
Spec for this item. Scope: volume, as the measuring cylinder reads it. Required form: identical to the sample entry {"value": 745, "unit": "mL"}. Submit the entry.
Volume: {"value": 560, "unit": "mL"}
